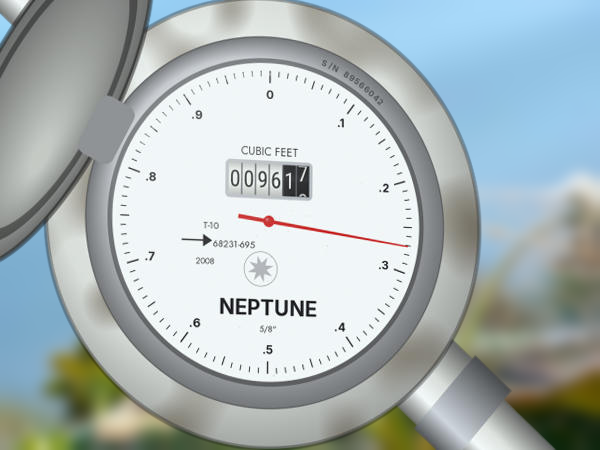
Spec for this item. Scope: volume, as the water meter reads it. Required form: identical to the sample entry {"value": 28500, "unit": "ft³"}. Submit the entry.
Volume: {"value": 9617.27, "unit": "ft³"}
